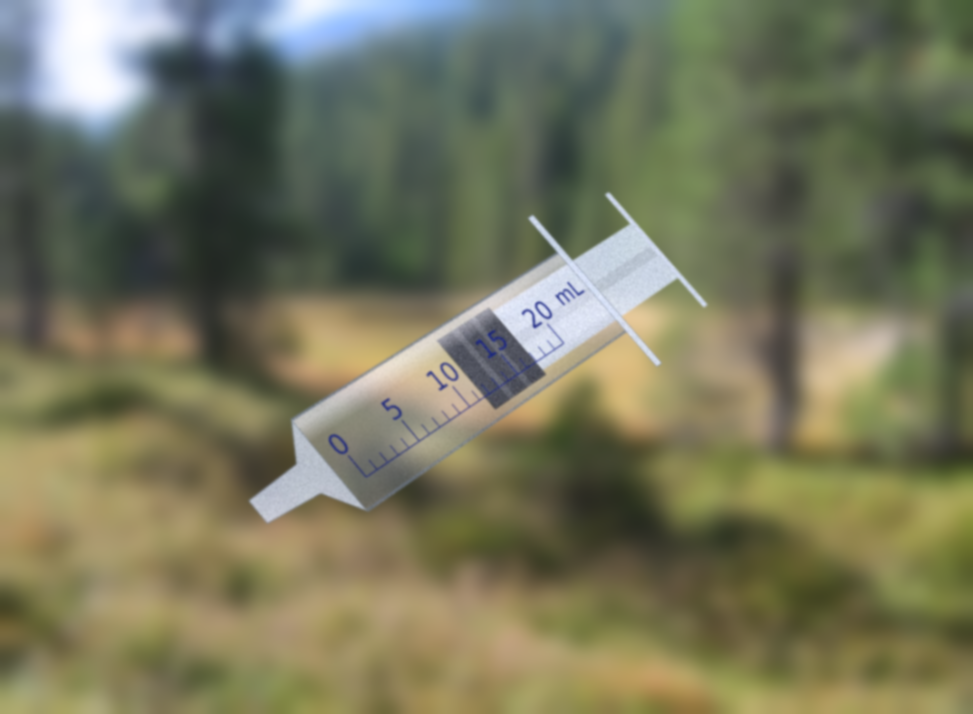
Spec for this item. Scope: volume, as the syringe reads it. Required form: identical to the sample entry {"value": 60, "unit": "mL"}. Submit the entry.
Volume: {"value": 11.5, "unit": "mL"}
